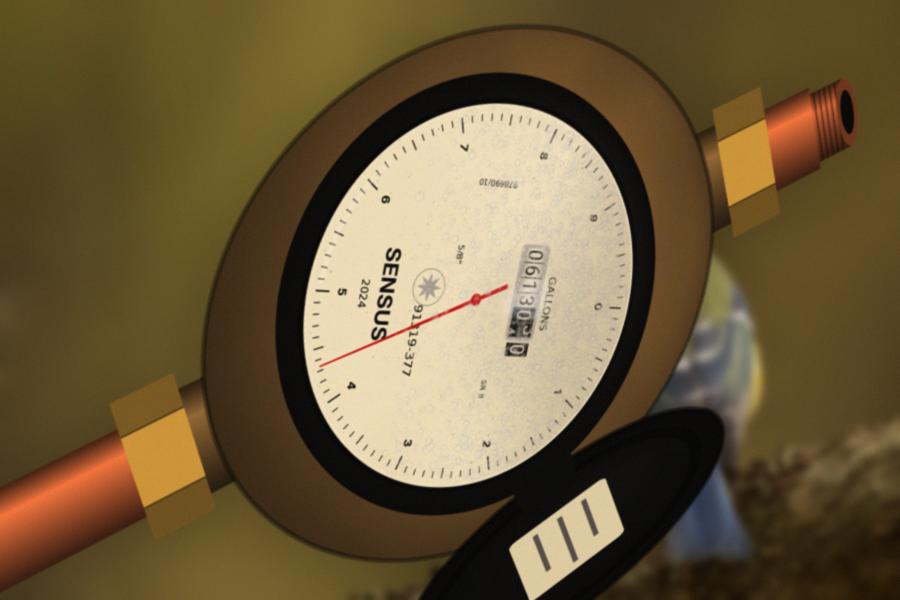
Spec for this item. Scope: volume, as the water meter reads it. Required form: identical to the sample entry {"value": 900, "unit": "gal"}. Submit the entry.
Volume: {"value": 613034.3, "unit": "gal"}
